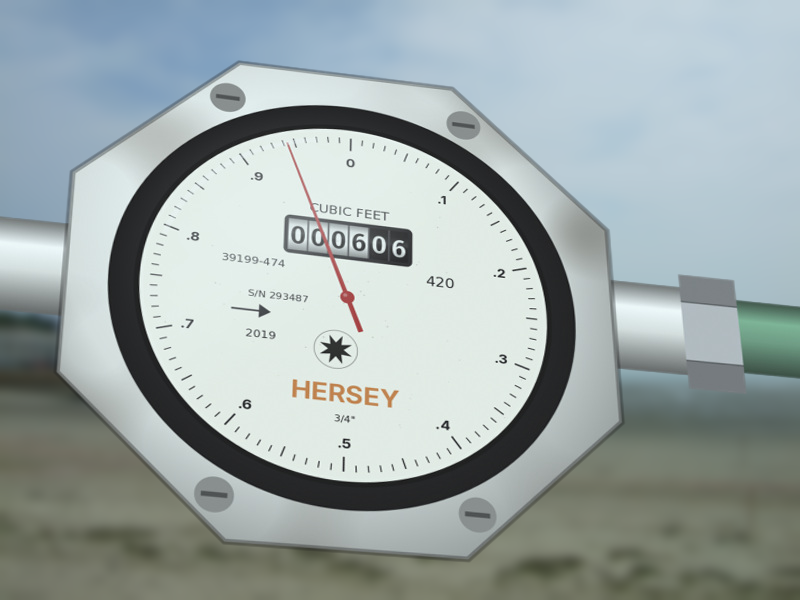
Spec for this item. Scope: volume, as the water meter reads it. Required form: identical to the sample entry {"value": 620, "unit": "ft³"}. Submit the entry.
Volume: {"value": 605.94, "unit": "ft³"}
